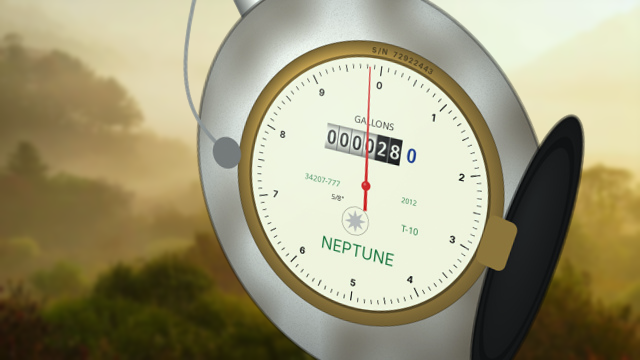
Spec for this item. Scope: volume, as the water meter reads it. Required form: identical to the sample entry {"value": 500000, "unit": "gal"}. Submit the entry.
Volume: {"value": 279.8, "unit": "gal"}
